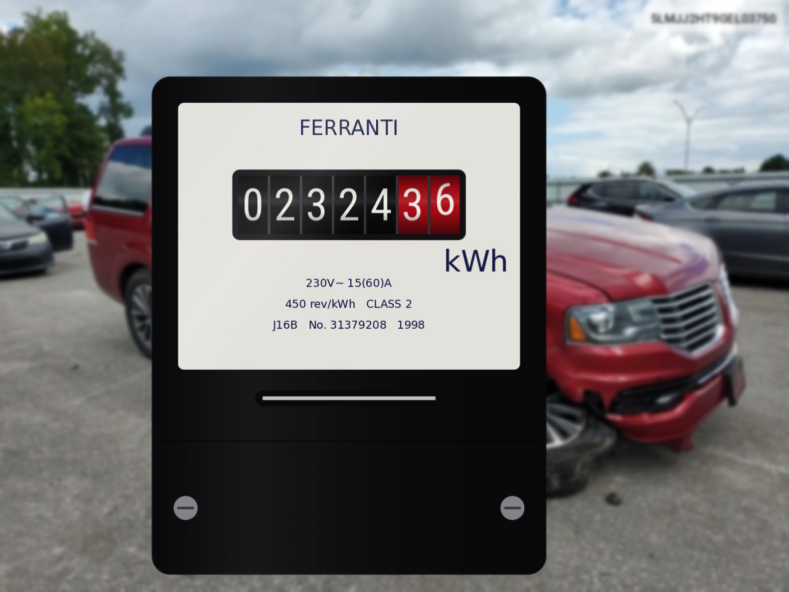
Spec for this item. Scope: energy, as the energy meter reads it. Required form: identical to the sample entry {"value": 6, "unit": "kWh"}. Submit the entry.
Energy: {"value": 2324.36, "unit": "kWh"}
